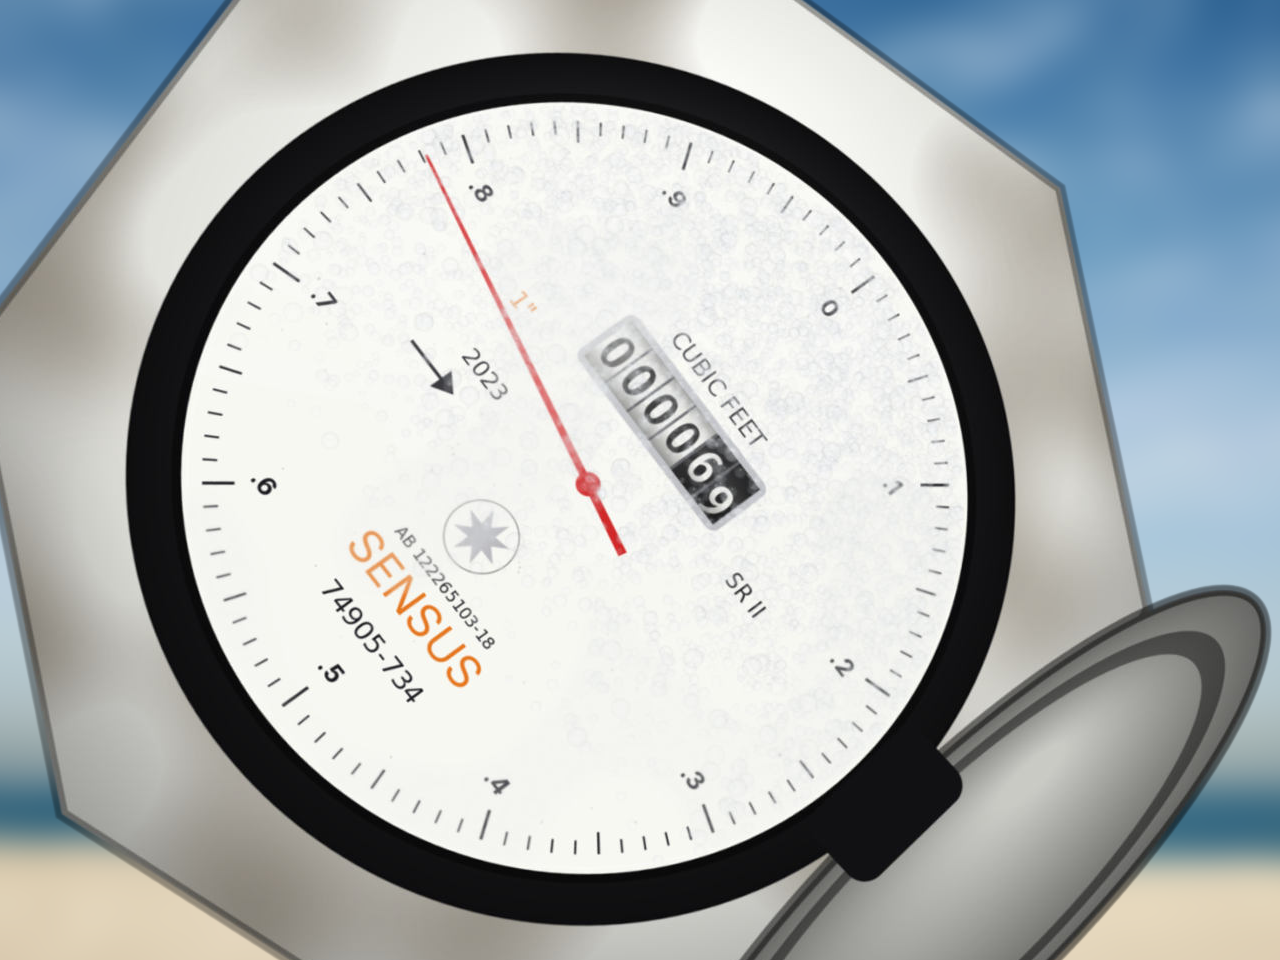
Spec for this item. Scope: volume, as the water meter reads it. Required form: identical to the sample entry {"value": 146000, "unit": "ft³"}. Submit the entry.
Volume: {"value": 68.78, "unit": "ft³"}
